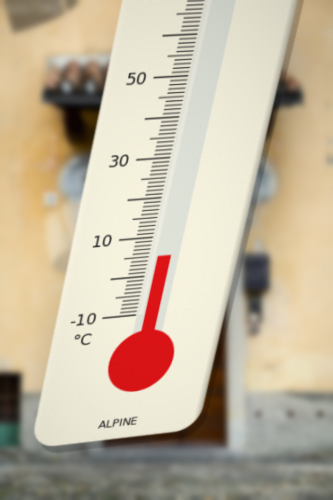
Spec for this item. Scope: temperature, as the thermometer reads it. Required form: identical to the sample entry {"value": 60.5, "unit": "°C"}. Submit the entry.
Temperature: {"value": 5, "unit": "°C"}
